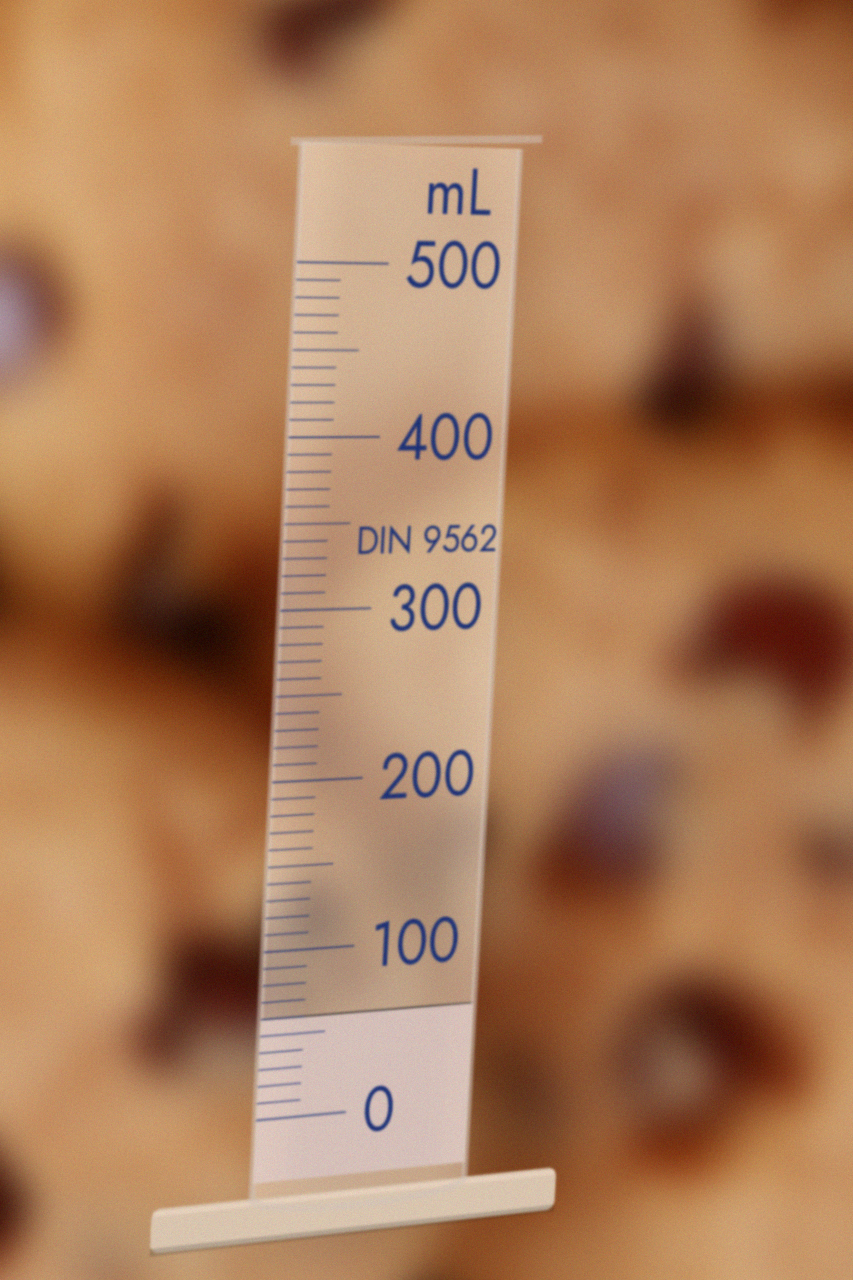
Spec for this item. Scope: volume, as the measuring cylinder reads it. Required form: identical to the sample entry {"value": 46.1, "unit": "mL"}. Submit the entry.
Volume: {"value": 60, "unit": "mL"}
